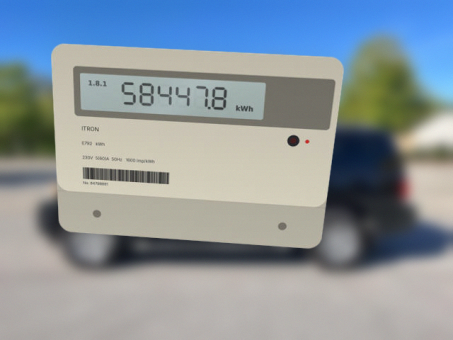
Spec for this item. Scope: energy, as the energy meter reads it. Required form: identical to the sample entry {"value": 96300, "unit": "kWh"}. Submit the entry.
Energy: {"value": 58447.8, "unit": "kWh"}
